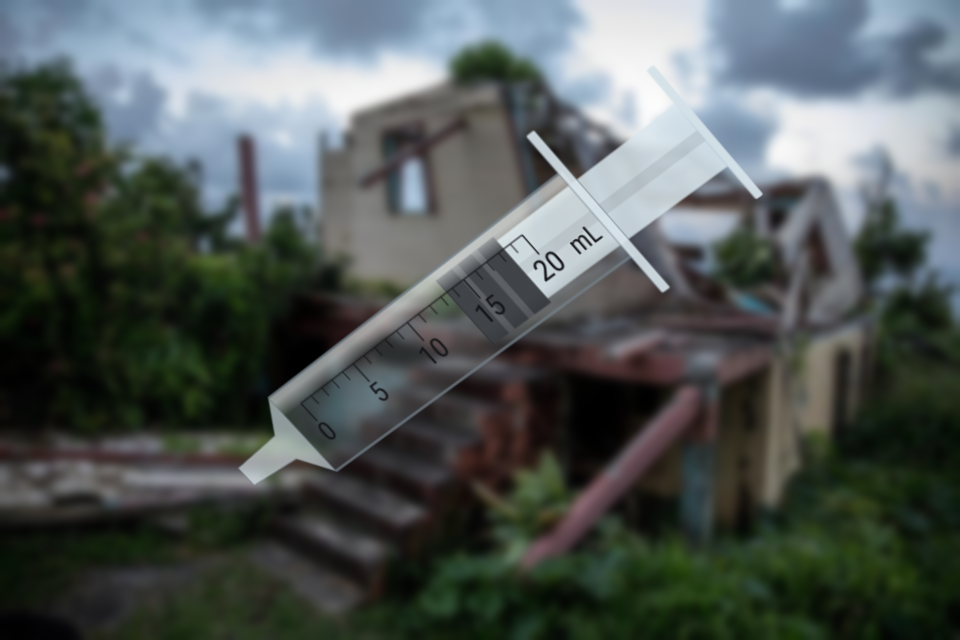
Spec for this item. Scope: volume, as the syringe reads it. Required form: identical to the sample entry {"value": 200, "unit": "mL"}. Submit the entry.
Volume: {"value": 13.5, "unit": "mL"}
